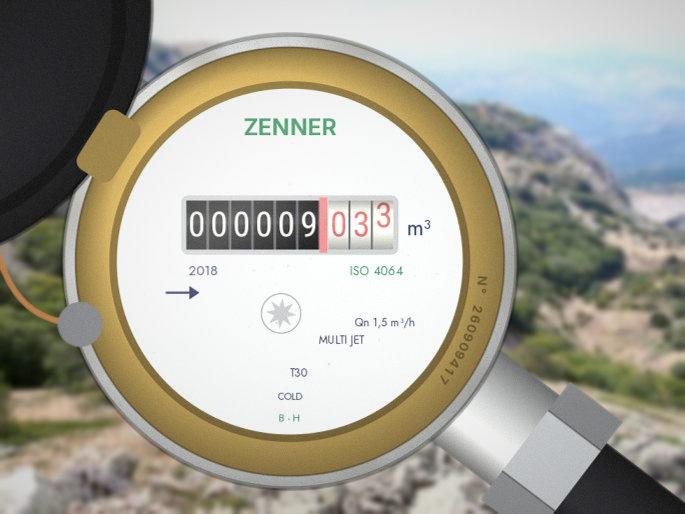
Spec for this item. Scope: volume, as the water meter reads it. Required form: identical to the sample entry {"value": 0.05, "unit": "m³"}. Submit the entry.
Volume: {"value": 9.033, "unit": "m³"}
